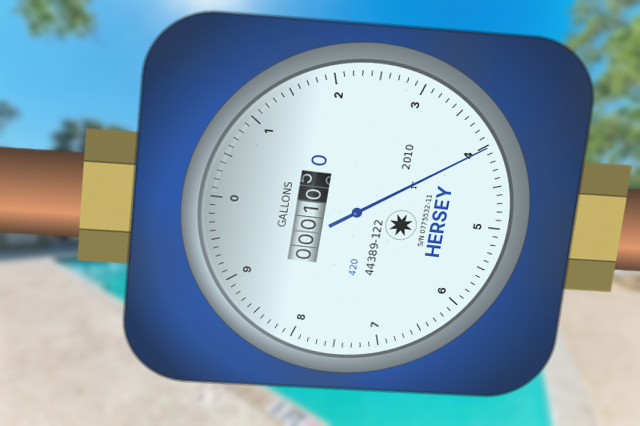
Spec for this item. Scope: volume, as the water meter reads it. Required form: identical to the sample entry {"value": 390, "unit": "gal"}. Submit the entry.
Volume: {"value": 1054.0, "unit": "gal"}
